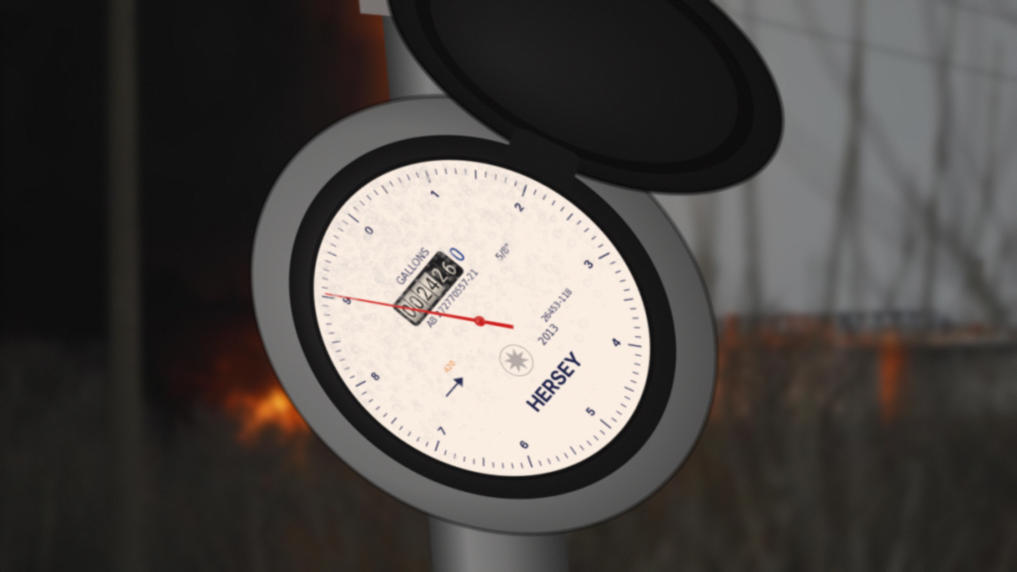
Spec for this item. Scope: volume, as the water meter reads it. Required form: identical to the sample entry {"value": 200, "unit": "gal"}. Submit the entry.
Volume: {"value": 24259.0, "unit": "gal"}
